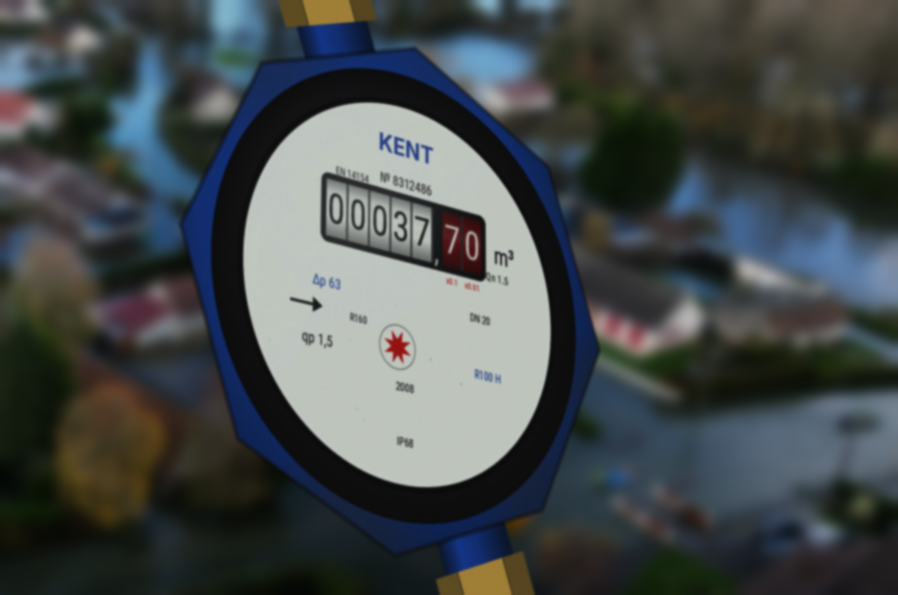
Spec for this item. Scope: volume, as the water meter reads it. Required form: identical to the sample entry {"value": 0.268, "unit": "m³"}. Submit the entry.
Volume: {"value": 37.70, "unit": "m³"}
